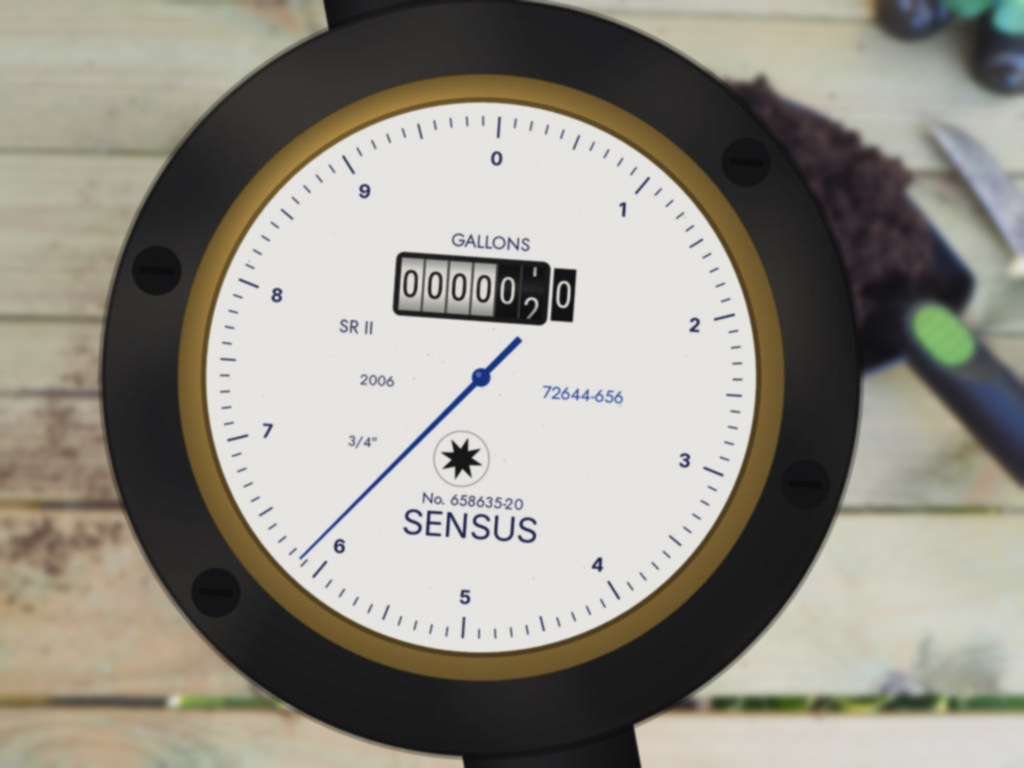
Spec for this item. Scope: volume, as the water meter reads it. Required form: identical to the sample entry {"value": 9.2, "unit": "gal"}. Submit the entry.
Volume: {"value": 16.1, "unit": "gal"}
